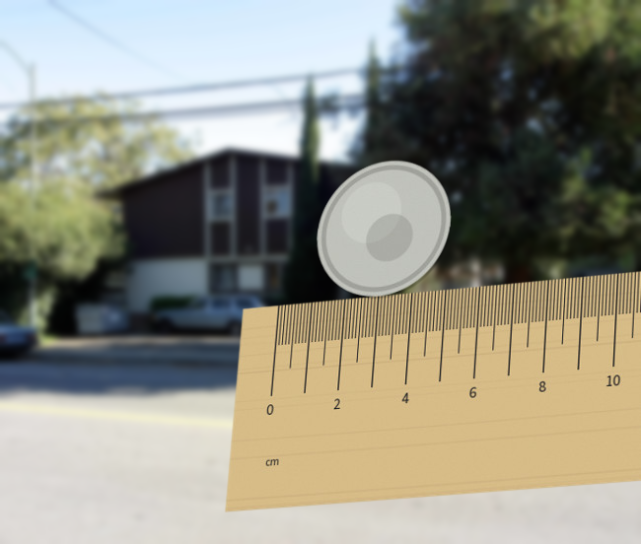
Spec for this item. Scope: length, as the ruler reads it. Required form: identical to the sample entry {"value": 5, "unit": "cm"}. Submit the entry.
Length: {"value": 4, "unit": "cm"}
